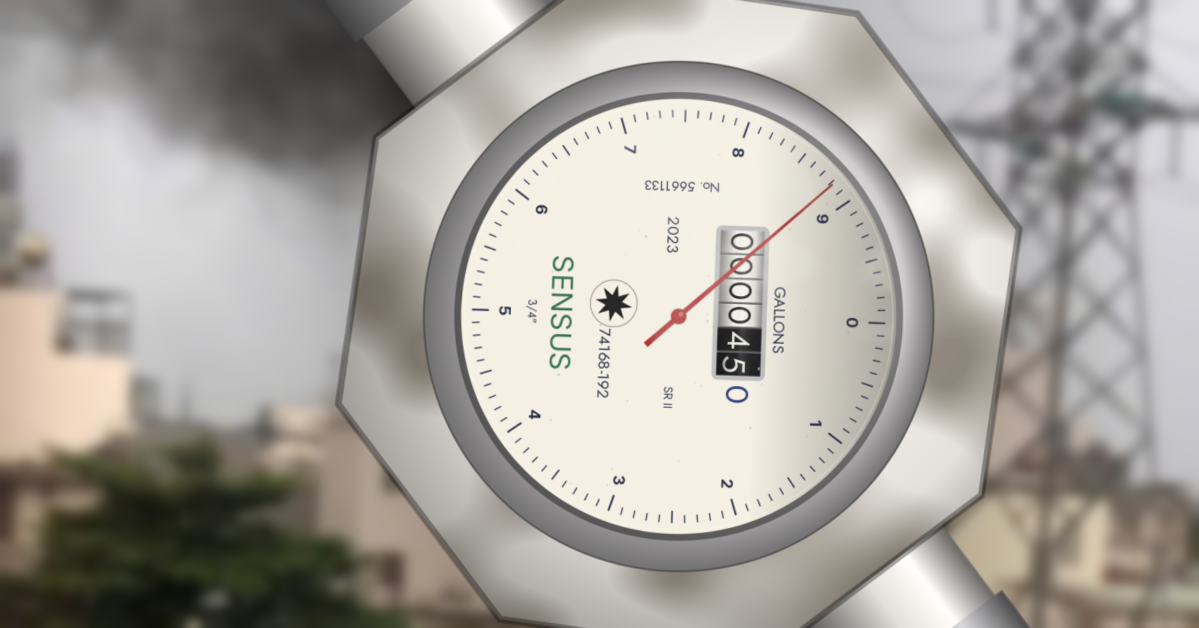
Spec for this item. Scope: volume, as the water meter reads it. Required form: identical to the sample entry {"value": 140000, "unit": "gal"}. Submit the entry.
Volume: {"value": 448.8, "unit": "gal"}
